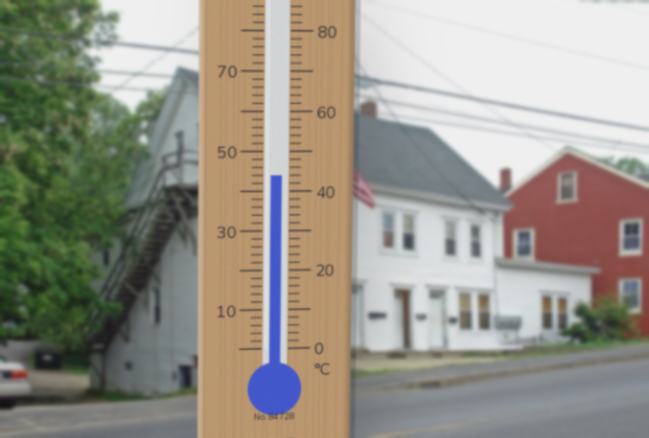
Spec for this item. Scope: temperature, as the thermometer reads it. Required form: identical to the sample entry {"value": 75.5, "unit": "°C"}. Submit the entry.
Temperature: {"value": 44, "unit": "°C"}
